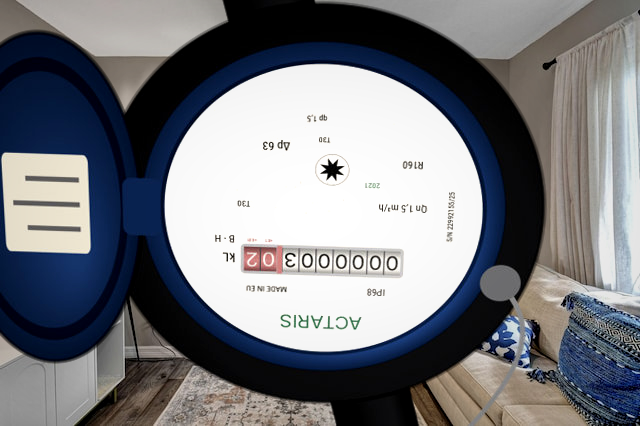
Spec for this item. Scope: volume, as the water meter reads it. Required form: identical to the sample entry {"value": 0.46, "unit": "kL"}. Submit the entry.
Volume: {"value": 3.02, "unit": "kL"}
